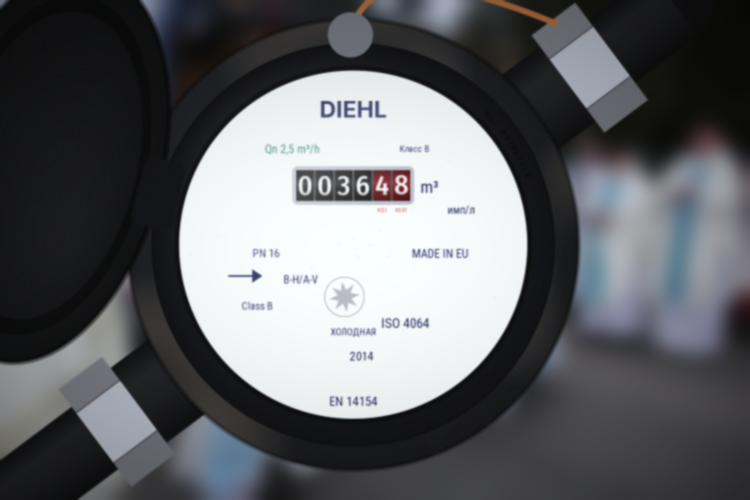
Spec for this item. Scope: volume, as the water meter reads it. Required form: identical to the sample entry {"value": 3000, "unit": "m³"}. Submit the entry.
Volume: {"value": 36.48, "unit": "m³"}
